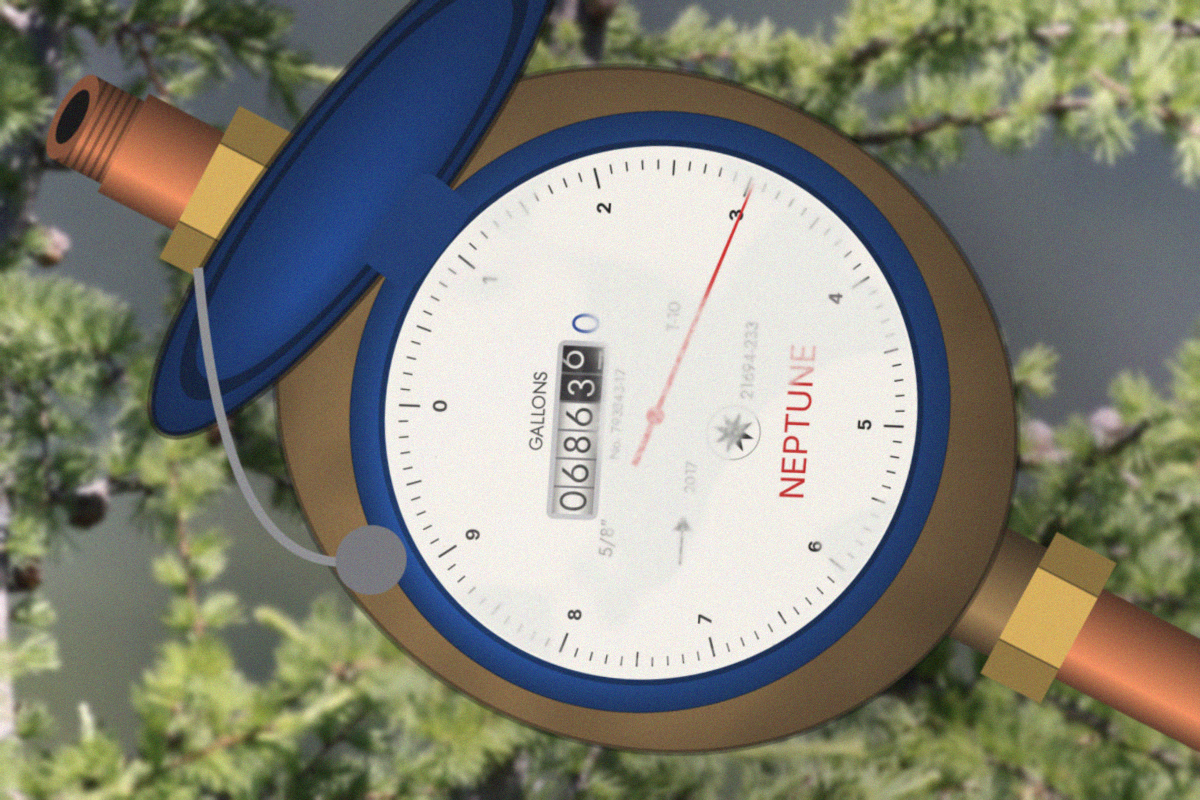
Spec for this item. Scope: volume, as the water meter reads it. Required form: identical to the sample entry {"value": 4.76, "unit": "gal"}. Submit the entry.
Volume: {"value": 686363.0, "unit": "gal"}
